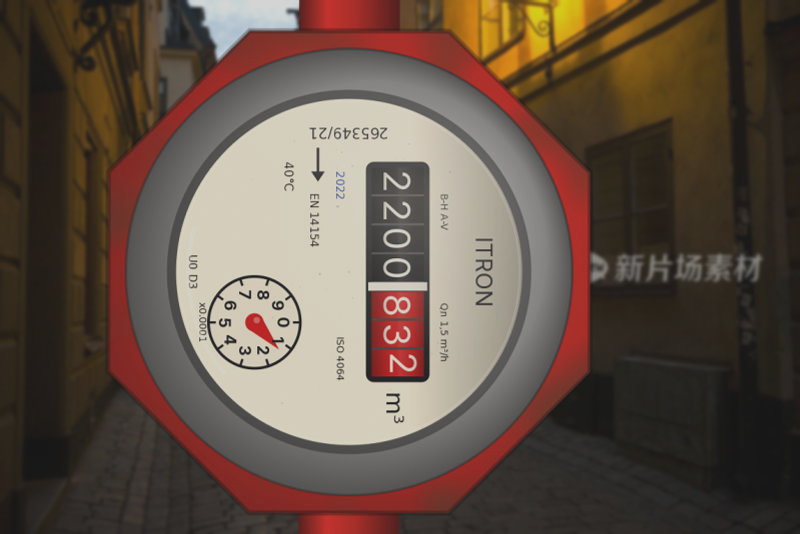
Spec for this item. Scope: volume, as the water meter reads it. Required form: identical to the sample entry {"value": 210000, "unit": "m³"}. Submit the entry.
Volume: {"value": 2200.8321, "unit": "m³"}
